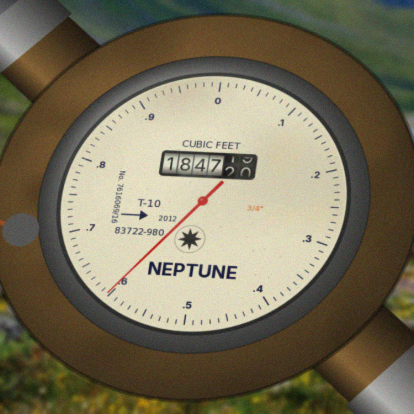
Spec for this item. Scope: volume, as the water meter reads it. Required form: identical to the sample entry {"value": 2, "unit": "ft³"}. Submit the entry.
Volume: {"value": 184719.60, "unit": "ft³"}
